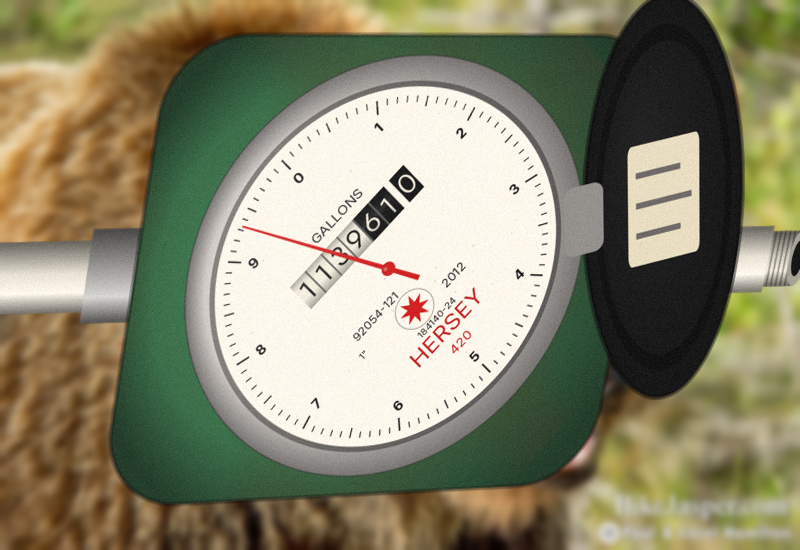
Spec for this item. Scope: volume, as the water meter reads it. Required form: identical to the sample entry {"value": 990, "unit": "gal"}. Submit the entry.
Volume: {"value": 1139609.3, "unit": "gal"}
